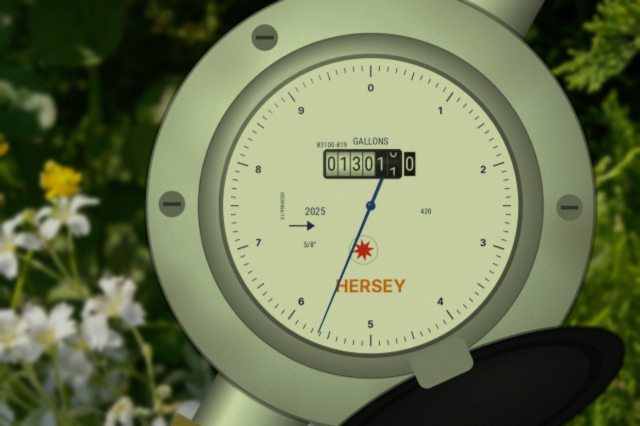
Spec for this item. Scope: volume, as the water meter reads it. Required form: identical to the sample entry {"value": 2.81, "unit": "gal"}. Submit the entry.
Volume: {"value": 130105.6, "unit": "gal"}
